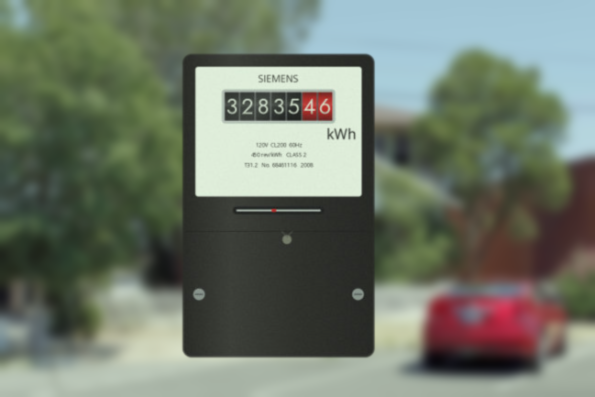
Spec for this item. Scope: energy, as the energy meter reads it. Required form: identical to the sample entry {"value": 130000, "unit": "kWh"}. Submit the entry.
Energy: {"value": 32835.46, "unit": "kWh"}
